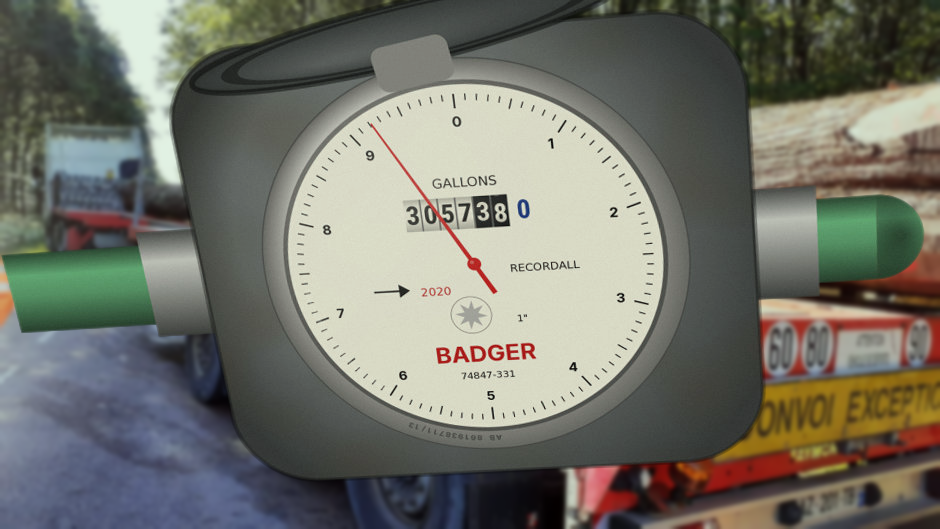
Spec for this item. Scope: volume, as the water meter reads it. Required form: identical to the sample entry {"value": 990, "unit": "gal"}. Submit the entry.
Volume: {"value": 3057379.2, "unit": "gal"}
